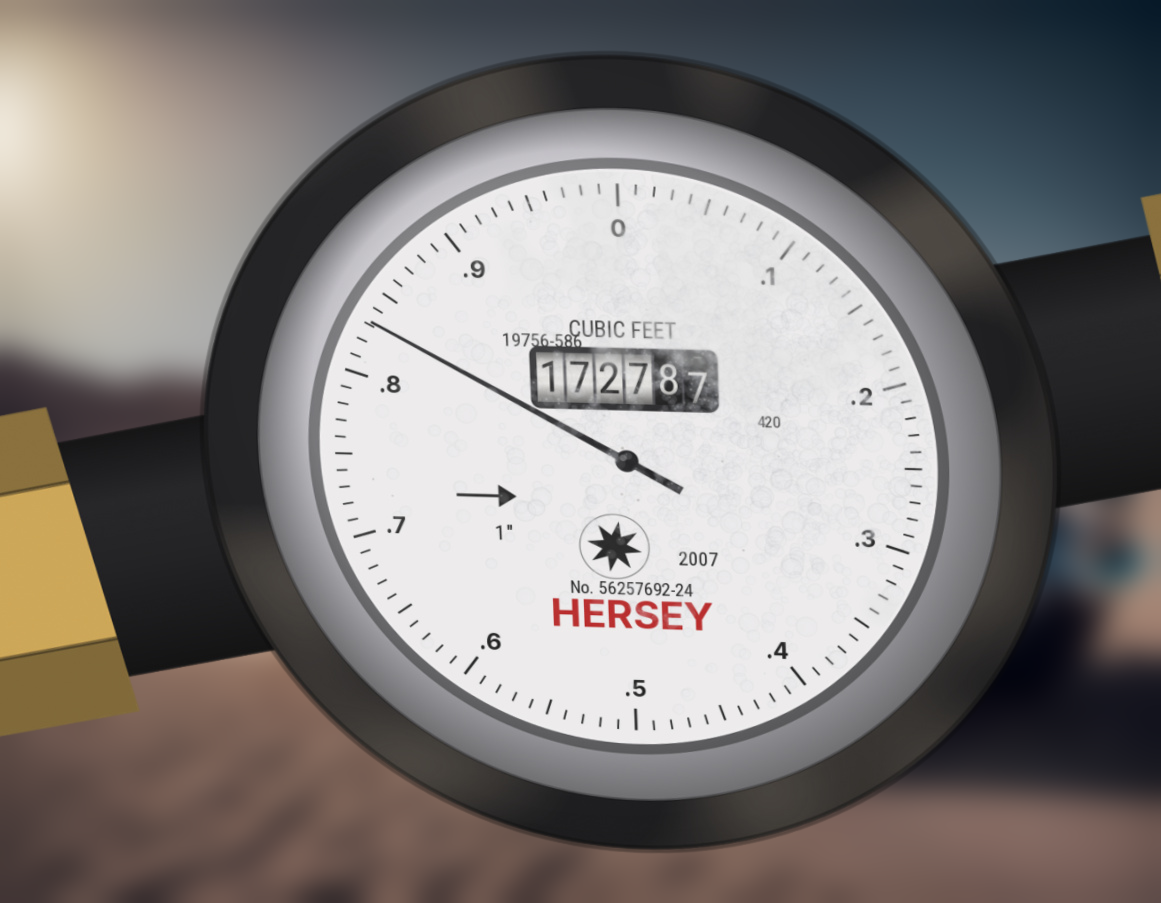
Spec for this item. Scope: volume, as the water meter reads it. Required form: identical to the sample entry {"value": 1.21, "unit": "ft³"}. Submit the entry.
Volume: {"value": 172786.83, "unit": "ft³"}
